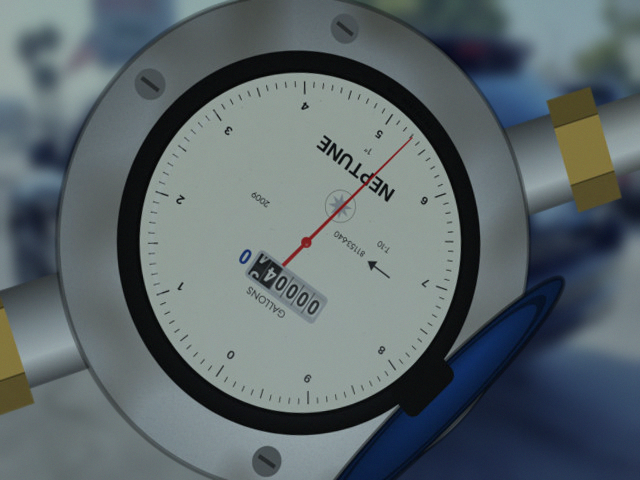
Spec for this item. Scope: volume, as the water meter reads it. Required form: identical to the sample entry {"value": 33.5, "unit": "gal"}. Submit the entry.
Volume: {"value": 435.3, "unit": "gal"}
